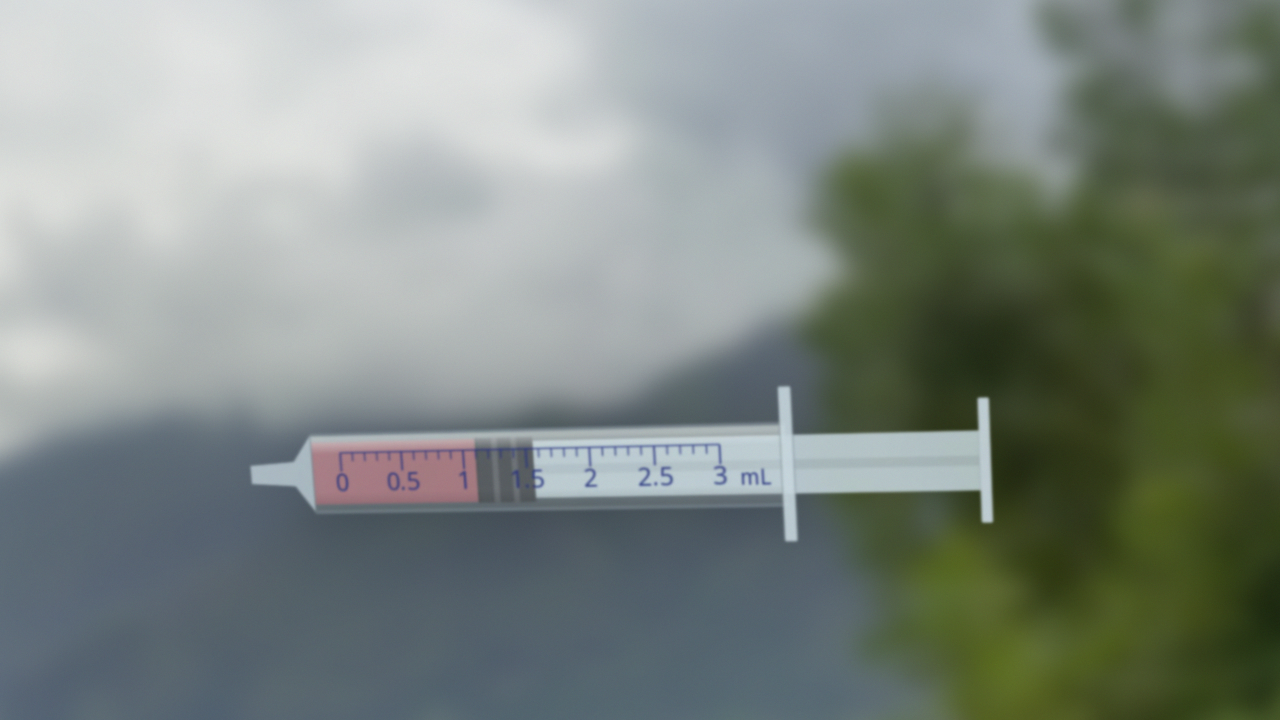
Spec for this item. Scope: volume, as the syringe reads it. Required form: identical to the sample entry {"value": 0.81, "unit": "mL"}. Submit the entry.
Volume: {"value": 1.1, "unit": "mL"}
